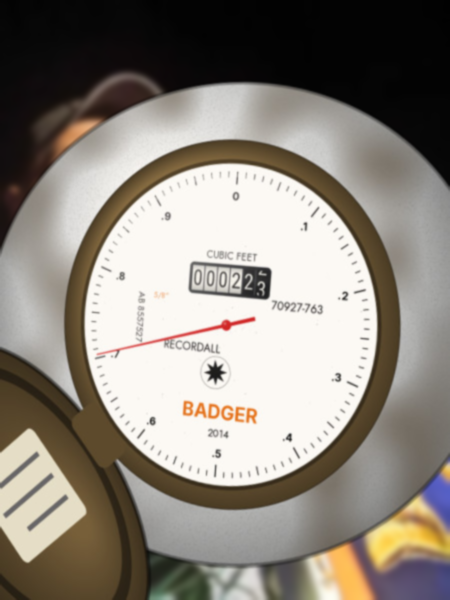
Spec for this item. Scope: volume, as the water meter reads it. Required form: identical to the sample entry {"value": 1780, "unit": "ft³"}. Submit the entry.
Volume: {"value": 222.70, "unit": "ft³"}
